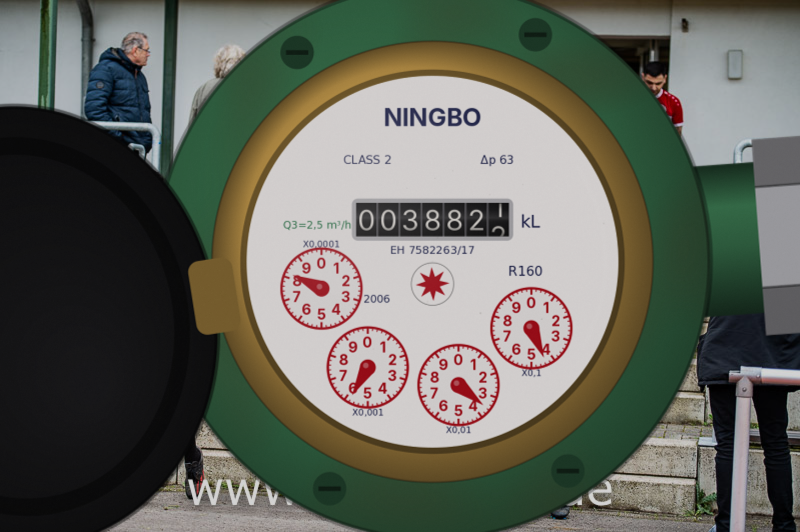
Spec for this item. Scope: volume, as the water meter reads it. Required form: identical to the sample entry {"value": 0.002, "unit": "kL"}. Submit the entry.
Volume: {"value": 38821.4358, "unit": "kL"}
